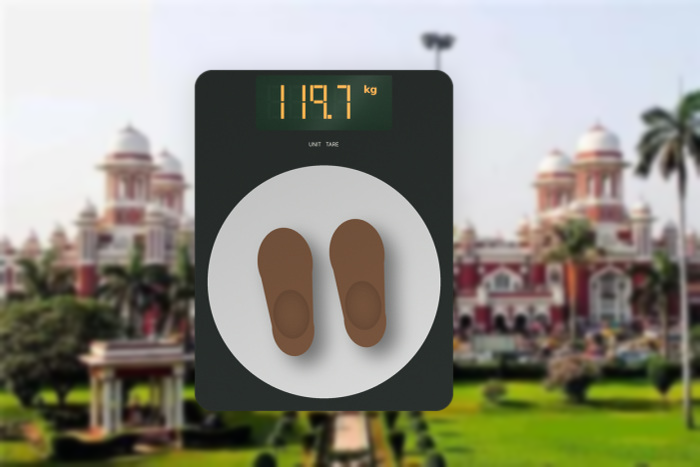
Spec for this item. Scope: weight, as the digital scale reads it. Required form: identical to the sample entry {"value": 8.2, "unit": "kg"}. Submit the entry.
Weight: {"value": 119.7, "unit": "kg"}
